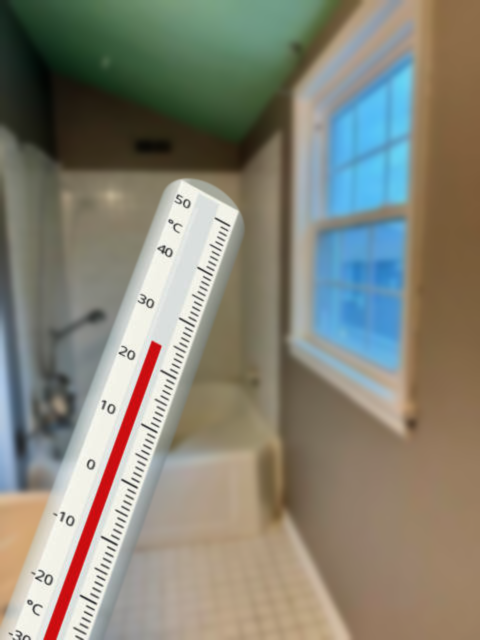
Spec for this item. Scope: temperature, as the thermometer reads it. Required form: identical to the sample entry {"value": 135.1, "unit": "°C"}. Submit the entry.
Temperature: {"value": 24, "unit": "°C"}
